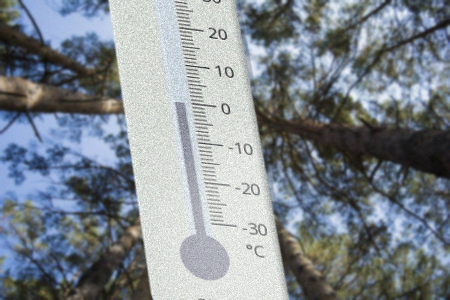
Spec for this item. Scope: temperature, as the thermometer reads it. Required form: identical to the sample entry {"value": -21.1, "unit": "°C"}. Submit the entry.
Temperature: {"value": 0, "unit": "°C"}
